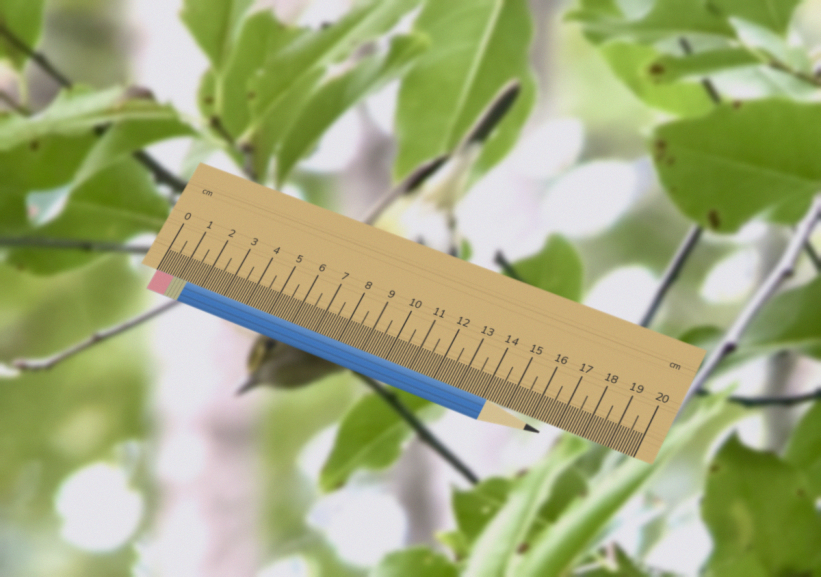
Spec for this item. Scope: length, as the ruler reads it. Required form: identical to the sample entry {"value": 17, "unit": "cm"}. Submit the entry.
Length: {"value": 16.5, "unit": "cm"}
